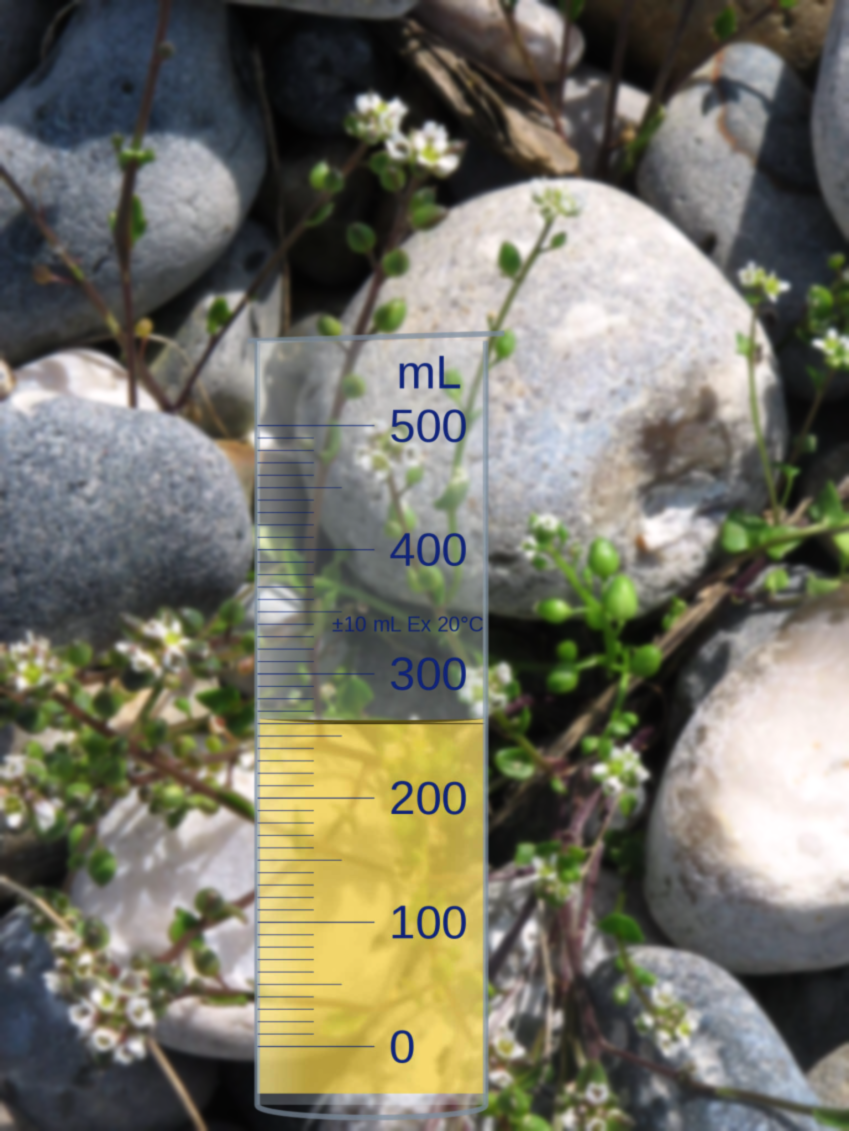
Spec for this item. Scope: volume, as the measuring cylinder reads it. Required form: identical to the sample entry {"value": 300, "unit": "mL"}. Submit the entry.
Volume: {"value": 260, "unit": "mL"}
